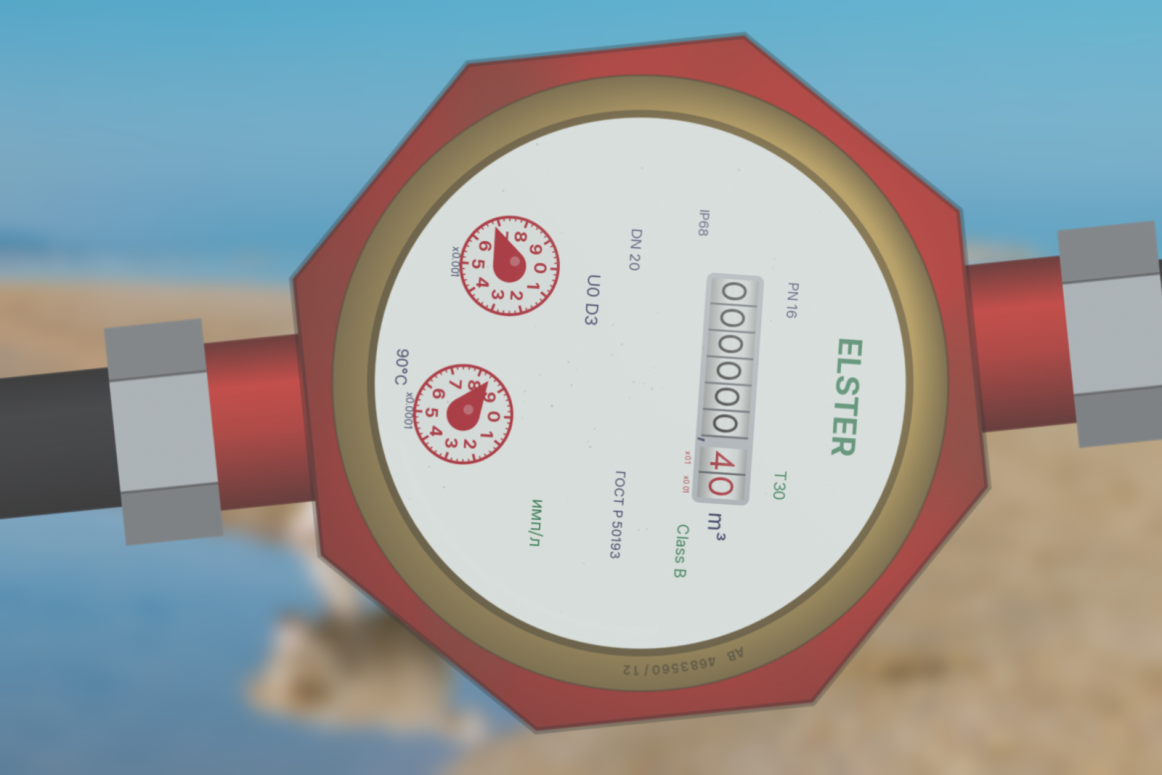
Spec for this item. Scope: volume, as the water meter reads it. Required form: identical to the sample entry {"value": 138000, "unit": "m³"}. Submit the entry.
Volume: {"value": 0.4068, "unit": "m³"}
